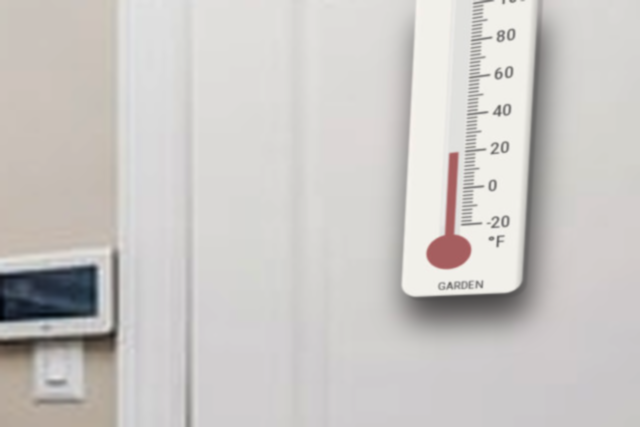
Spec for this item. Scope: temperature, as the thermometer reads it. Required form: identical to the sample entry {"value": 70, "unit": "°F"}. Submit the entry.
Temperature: {"value": 20, "unit": "°F"}
